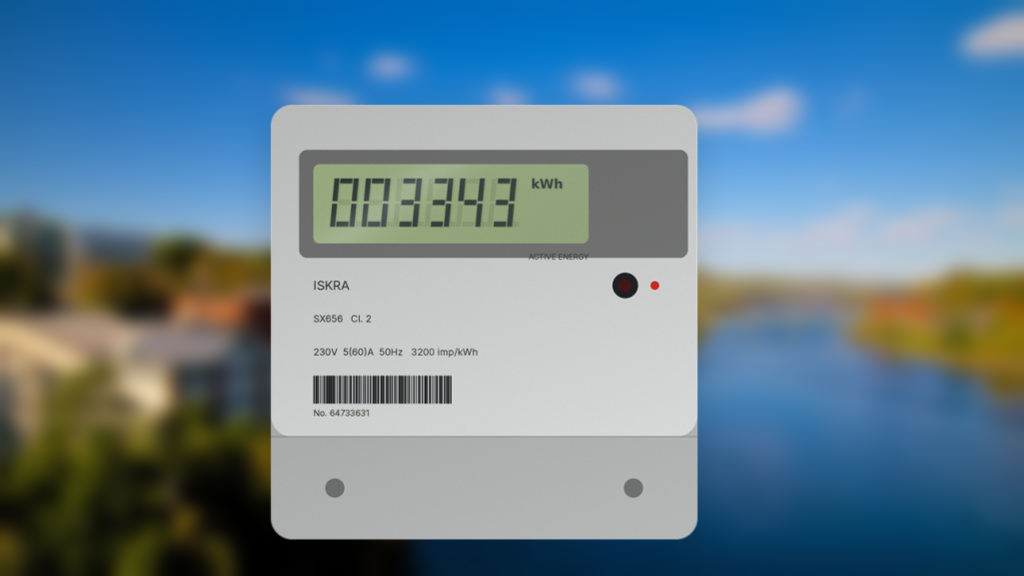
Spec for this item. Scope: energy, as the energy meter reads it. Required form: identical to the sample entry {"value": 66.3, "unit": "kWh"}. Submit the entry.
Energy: {"value": 3343, "unit": "kWh"}
